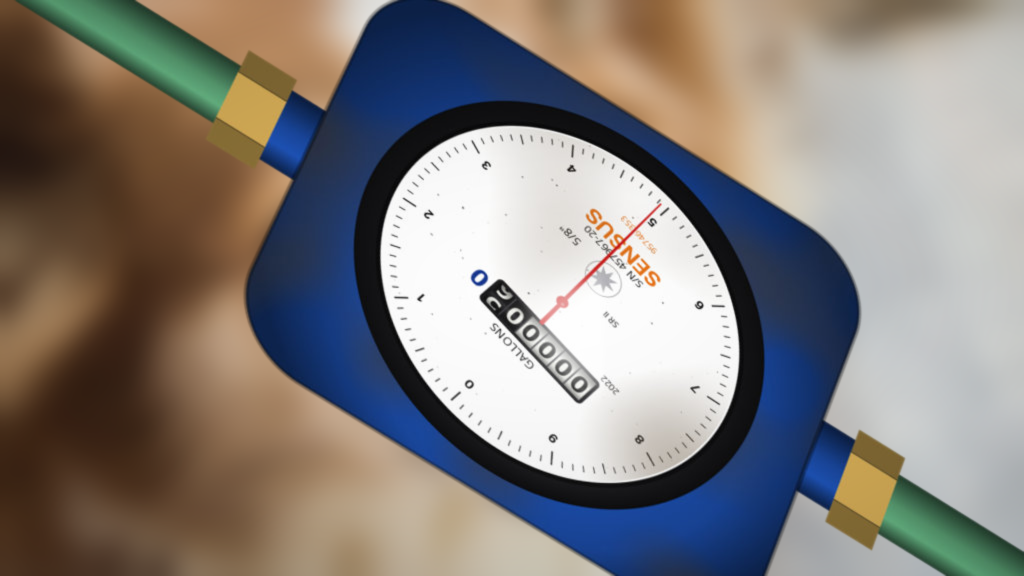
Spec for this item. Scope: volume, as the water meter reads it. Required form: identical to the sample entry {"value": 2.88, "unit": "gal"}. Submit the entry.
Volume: {"value": 54.9, "unit": "gal"}
